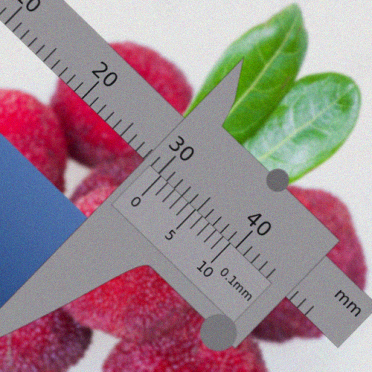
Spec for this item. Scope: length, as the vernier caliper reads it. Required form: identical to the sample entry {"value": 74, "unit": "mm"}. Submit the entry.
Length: {"value": 30.3, "unit": "mm"}
